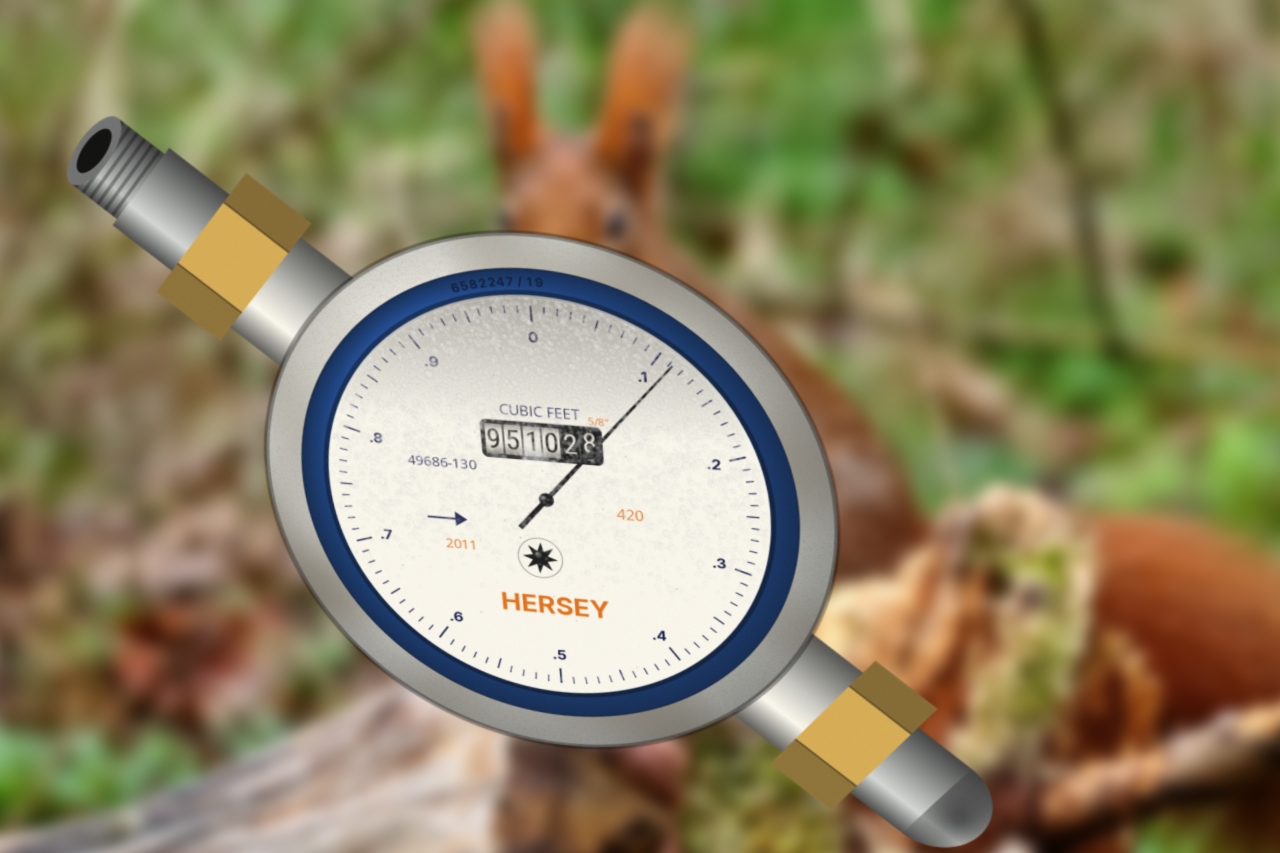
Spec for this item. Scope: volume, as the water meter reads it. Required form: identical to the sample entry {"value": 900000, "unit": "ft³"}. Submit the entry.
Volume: {"value": 951028.11, "unit": "ft³"}
